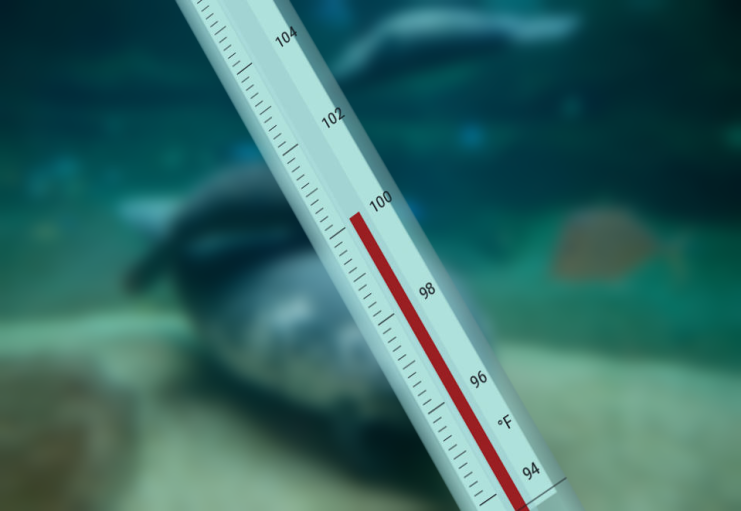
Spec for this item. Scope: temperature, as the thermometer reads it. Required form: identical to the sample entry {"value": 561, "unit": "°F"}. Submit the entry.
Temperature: {"value": 100.1, "unit": "°F"}
